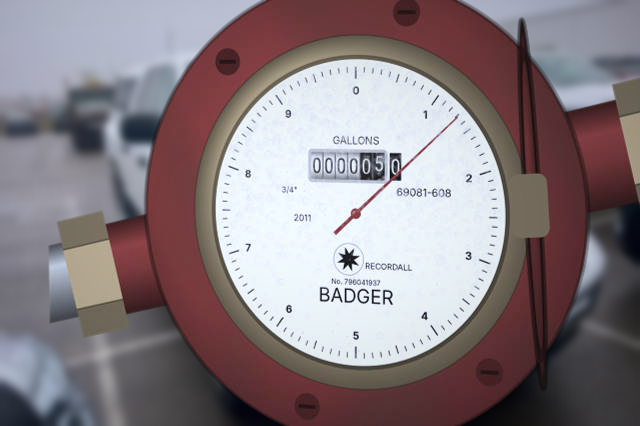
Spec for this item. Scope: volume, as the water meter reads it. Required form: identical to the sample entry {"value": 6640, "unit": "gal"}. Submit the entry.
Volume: {"value": 51.3, "unit": "gal"}
